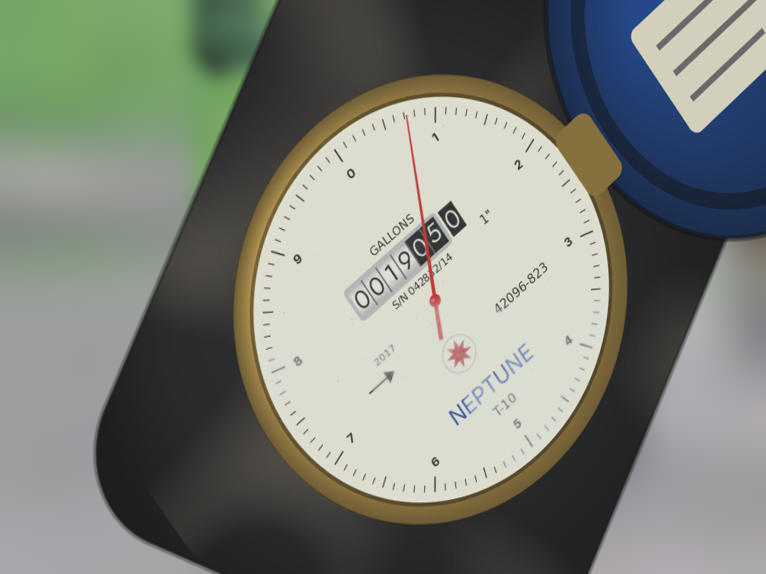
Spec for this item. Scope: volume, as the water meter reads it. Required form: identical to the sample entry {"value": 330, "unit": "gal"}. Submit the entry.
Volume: {"value": 19050.7, "unit": "gal"}
